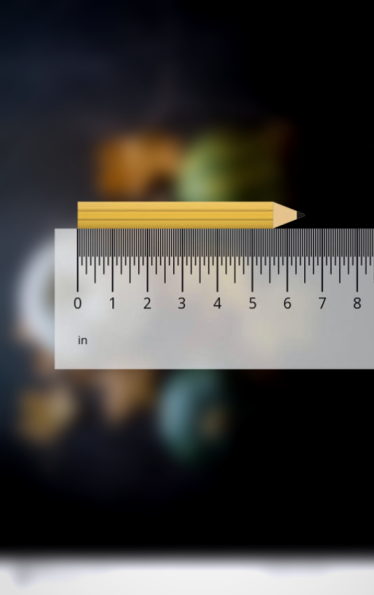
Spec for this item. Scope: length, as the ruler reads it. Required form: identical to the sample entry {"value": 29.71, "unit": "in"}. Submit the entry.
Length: {"value": 6.5, "unit": "in"}
